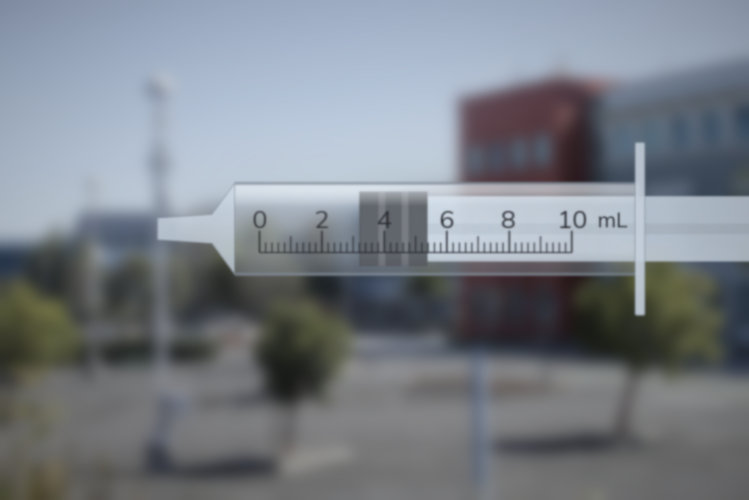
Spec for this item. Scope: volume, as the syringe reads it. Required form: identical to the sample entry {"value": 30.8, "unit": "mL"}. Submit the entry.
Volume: {"value": 3.2, "unit": "mL"}
